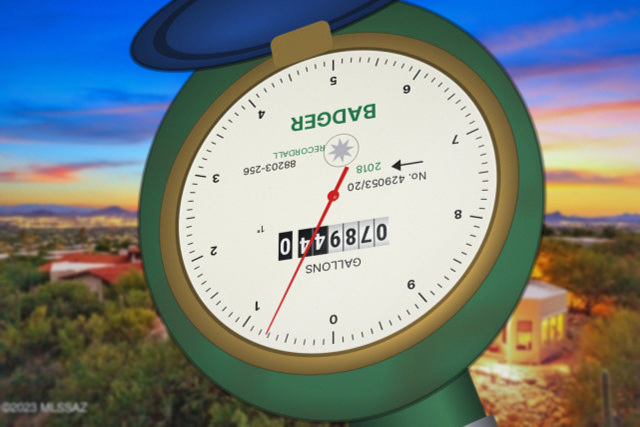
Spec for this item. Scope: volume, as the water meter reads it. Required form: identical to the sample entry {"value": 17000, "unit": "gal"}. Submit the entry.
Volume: {"value": 789440.7, "unit": "gal"}
